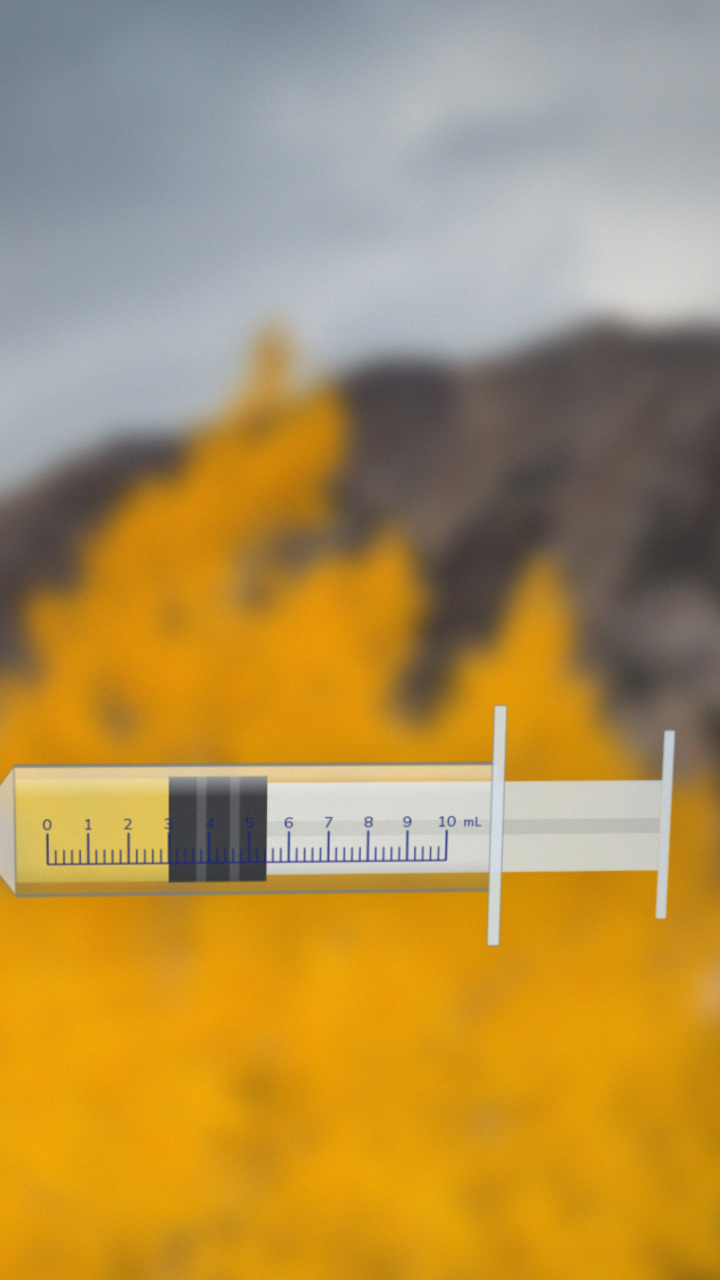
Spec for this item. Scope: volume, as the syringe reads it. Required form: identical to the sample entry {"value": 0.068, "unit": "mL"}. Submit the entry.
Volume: {"value": 3, "unit": "mL"}
